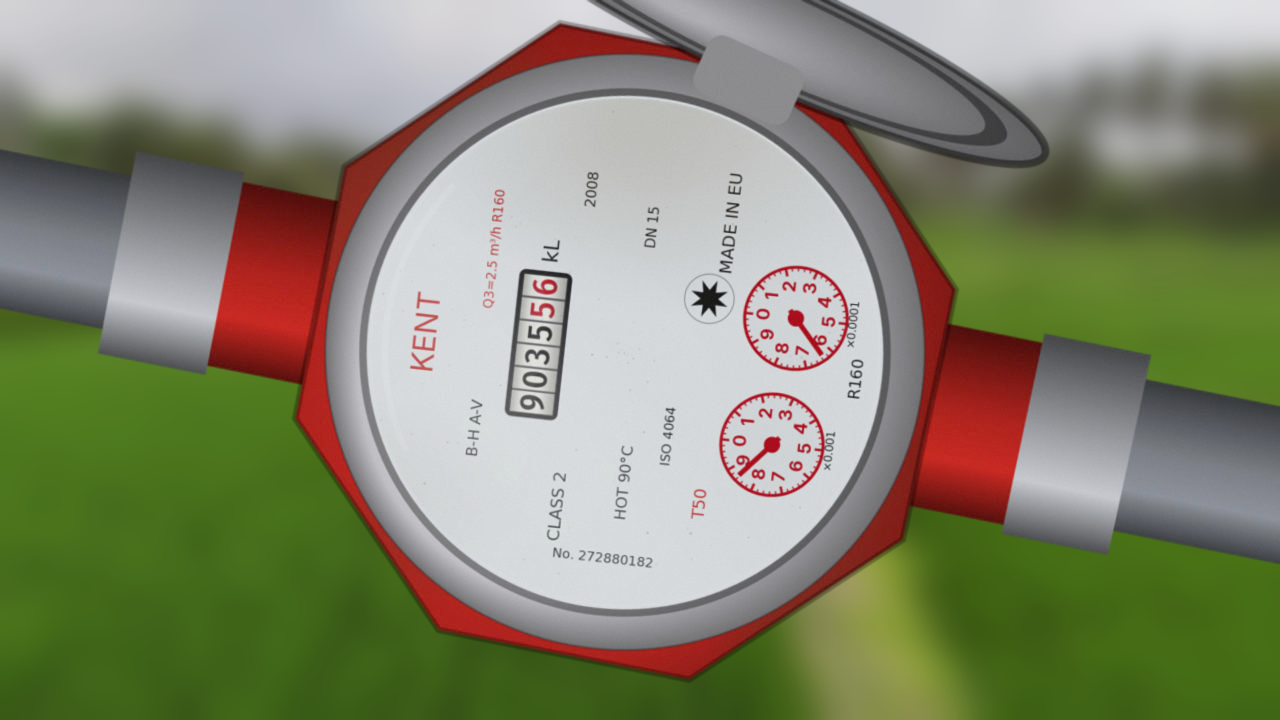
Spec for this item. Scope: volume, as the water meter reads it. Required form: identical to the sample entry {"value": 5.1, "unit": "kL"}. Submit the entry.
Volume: {"value": 9035.5686, "unit": "kL"}
